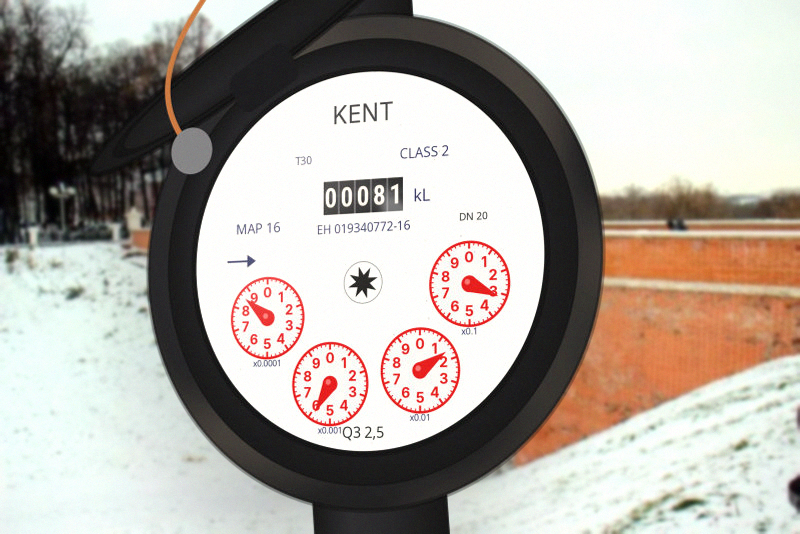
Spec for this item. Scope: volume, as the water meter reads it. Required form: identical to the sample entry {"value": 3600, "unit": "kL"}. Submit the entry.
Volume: {"value": 81.3158, "unit": "kL"}
